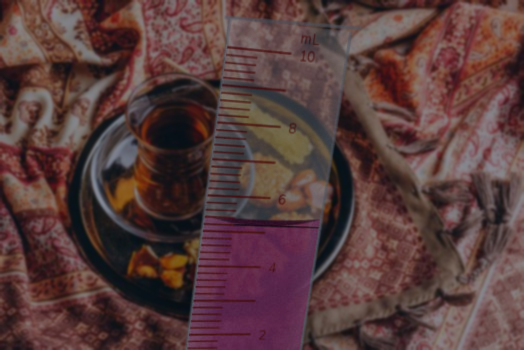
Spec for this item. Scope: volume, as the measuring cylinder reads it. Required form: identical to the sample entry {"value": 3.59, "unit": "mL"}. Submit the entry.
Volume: {"value": 5.2, "unit": "mL"}
